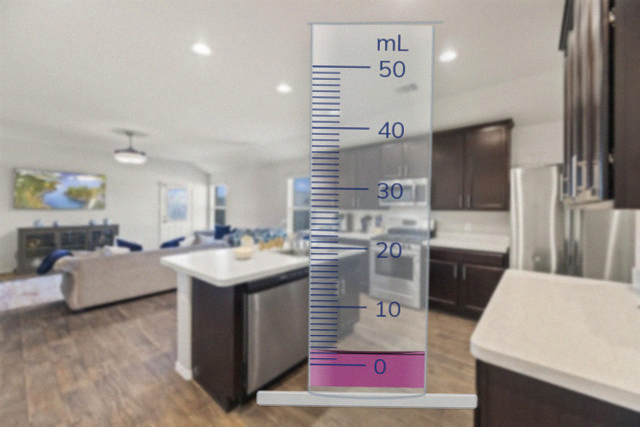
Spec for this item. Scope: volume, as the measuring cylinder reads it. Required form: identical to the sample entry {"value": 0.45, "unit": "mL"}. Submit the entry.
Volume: {"value": 2, "unit": "mL"}
